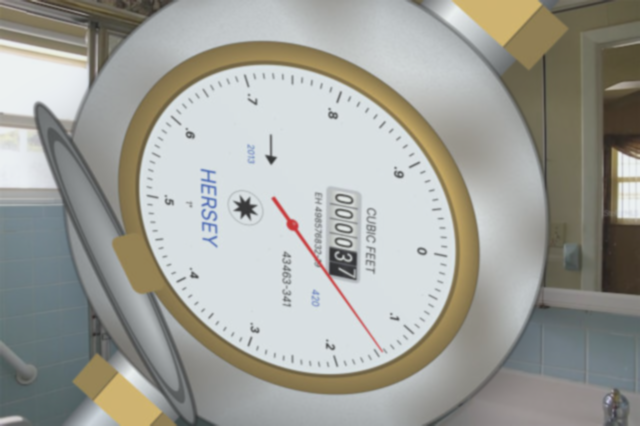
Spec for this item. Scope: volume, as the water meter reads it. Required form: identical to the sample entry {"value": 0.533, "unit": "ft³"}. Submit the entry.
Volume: {"value": 37.14, "unit": "ft³"}
